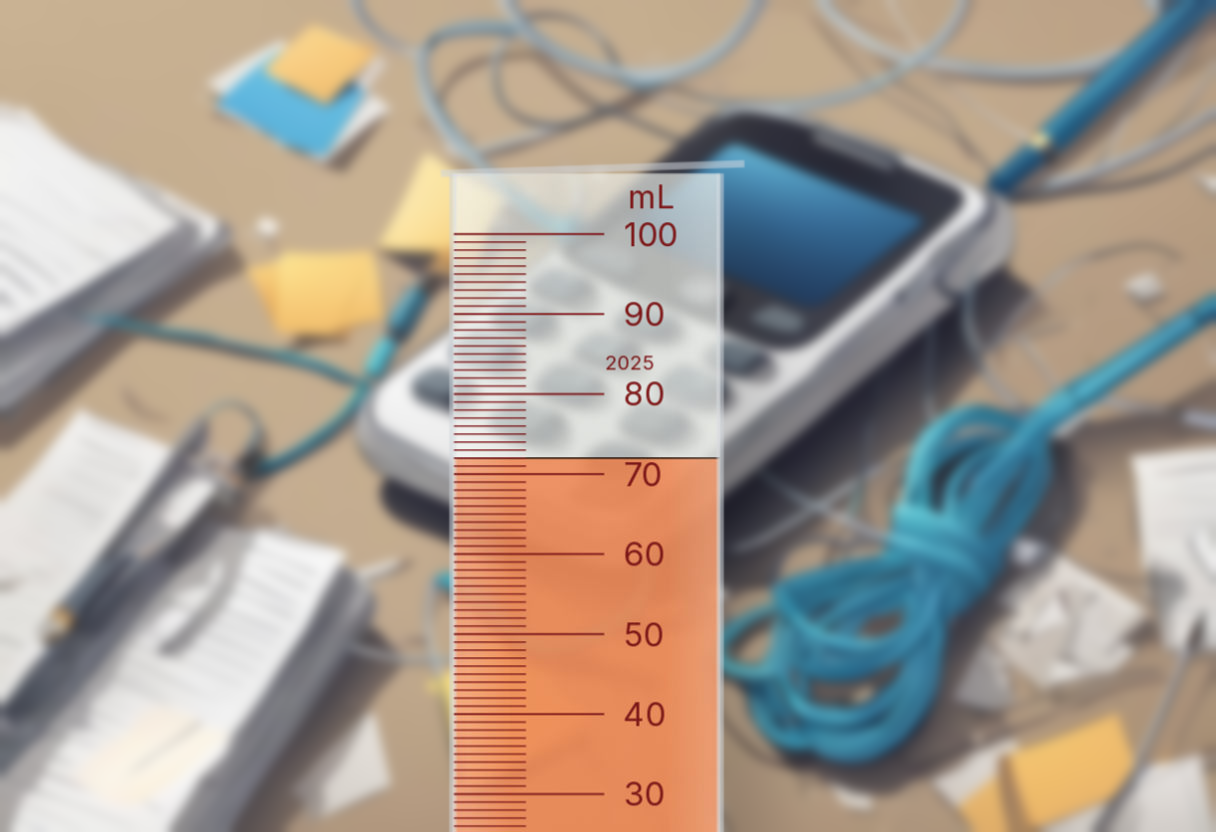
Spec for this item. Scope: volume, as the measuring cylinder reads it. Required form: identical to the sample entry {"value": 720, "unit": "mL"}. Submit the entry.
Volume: {"value": 72, "unit": "mL"}
